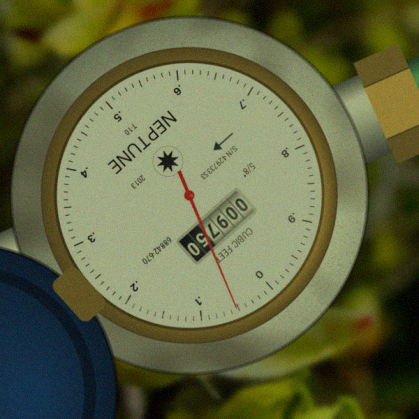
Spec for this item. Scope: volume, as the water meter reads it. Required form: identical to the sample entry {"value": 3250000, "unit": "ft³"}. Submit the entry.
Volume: {"value": 9750.05, "unit": "ft³"}
